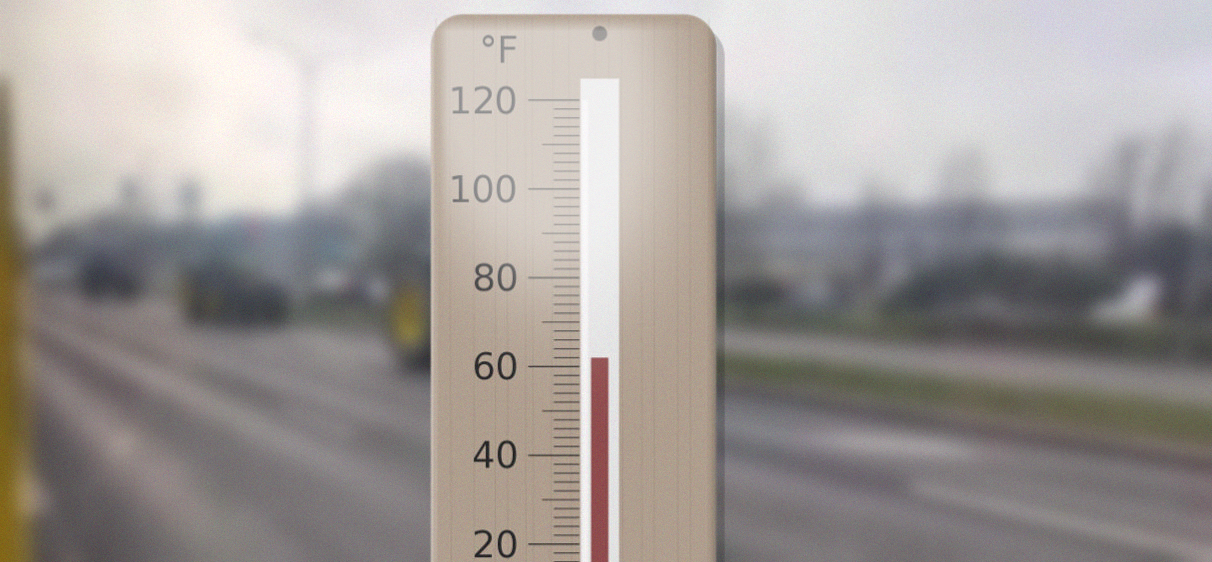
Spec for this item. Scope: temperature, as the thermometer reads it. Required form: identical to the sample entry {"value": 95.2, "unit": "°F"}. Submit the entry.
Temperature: {"value": 62, "unit": "°F"}
